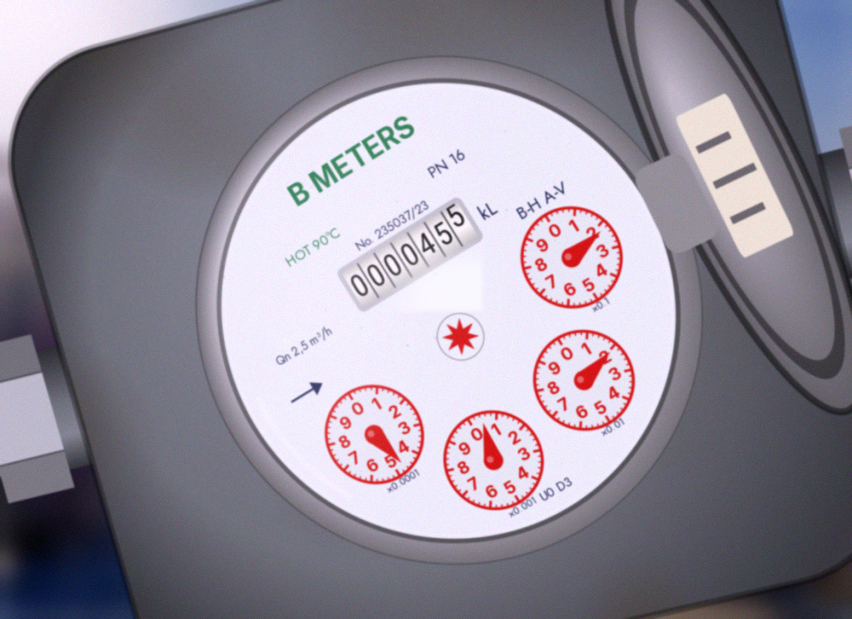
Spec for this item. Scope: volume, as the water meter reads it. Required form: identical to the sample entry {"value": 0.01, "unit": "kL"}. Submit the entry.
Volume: {"value": 455.2204, "unit": "kL"}
